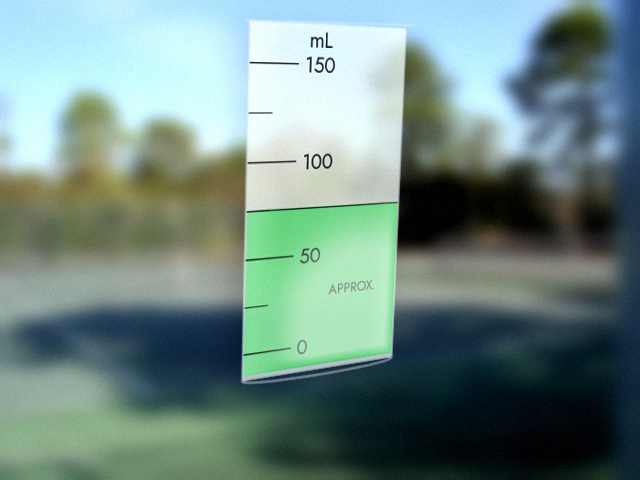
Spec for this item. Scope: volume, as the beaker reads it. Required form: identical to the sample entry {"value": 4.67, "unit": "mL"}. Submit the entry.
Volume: {"value": 75, "unit": "mL"}
